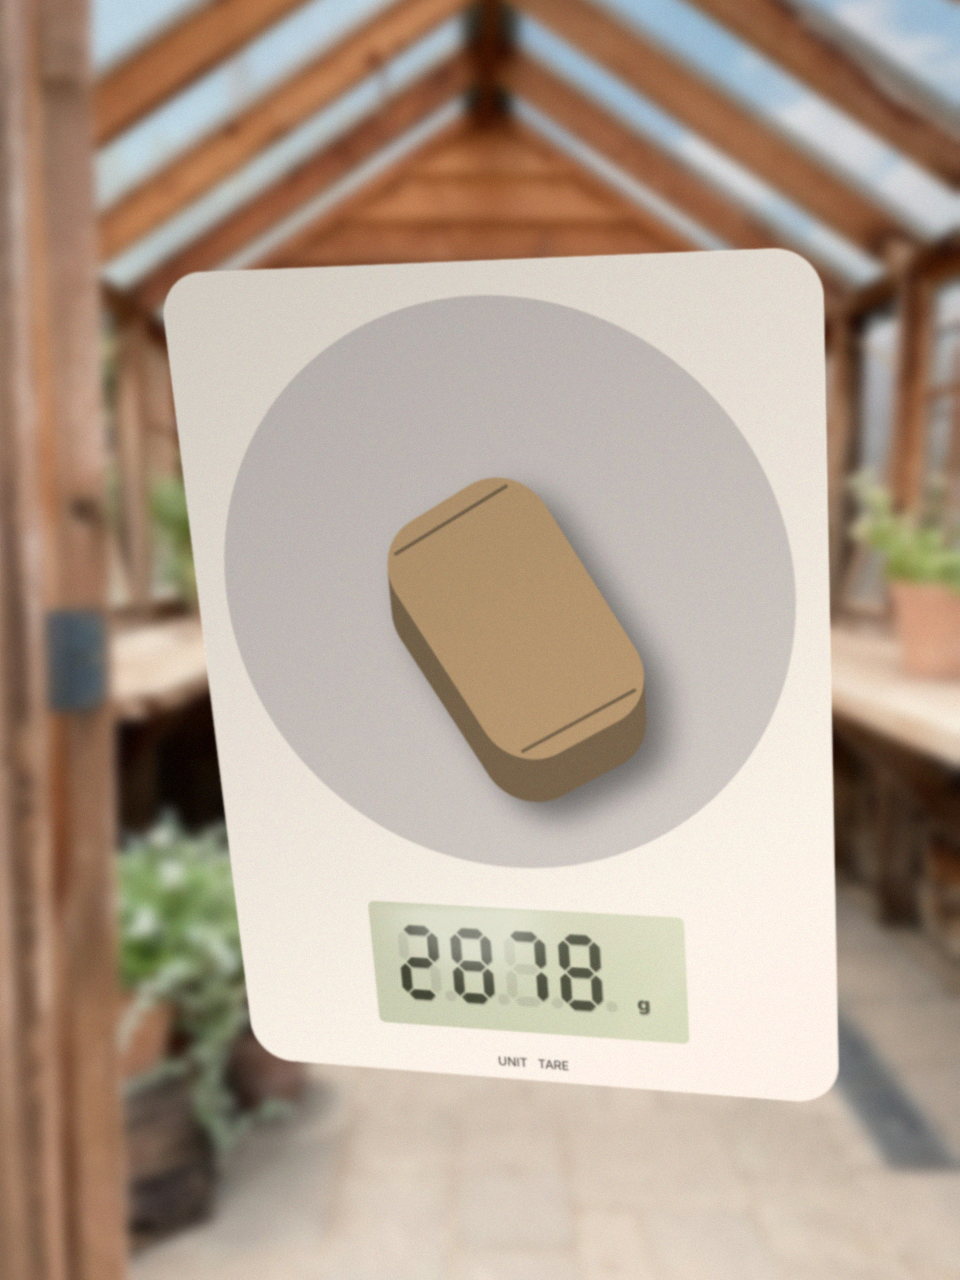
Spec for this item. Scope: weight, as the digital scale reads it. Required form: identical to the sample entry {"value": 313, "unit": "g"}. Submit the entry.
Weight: {"value": 2878, "unit": "g"}
